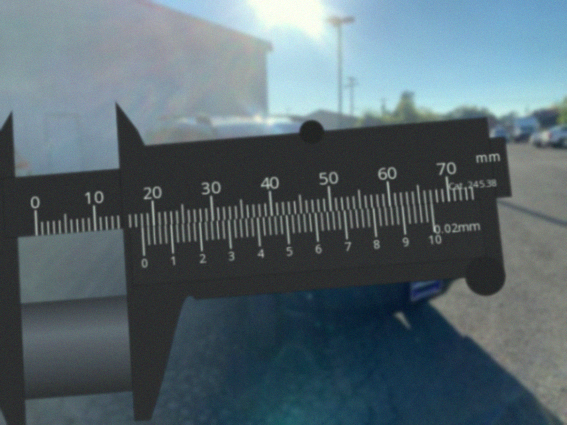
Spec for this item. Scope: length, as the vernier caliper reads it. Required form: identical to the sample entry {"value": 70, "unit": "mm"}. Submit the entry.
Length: {"value": 18.0, "unit": "mm"}
